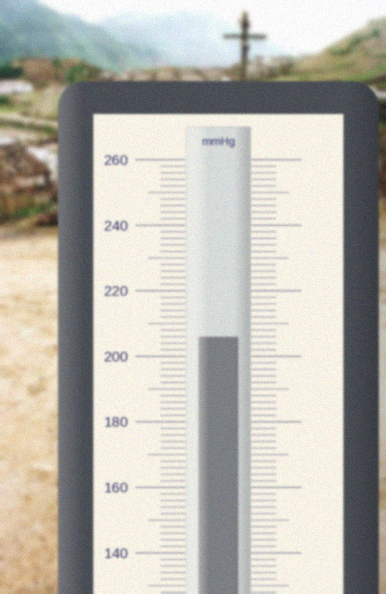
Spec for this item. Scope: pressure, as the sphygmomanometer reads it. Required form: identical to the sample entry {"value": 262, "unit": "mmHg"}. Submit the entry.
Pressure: {"value": 206, "unit": "mmHg"}
